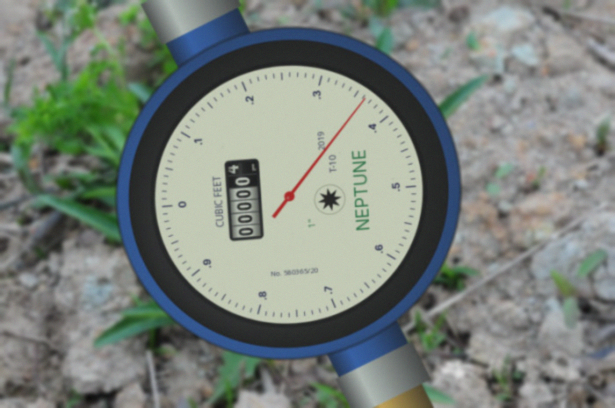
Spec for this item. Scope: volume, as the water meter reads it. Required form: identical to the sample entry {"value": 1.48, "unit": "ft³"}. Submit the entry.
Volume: {"value": 4.36, "unit": "ft³"}
